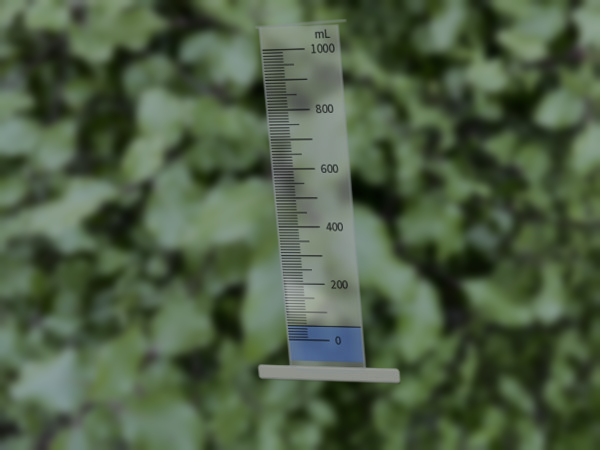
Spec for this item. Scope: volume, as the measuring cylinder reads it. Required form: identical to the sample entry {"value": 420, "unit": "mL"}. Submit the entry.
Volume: {"value": 50, "unit": "mL"}
